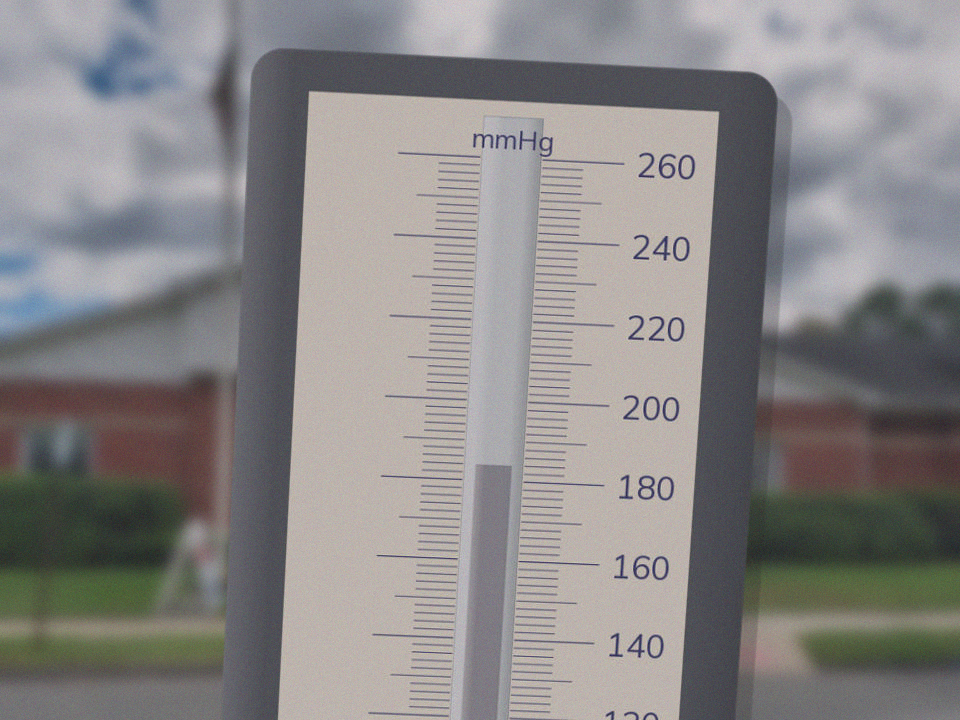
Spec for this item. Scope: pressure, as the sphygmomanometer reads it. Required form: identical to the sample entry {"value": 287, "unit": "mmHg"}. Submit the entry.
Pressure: {"value": 184, "unit": "mmHg"}
